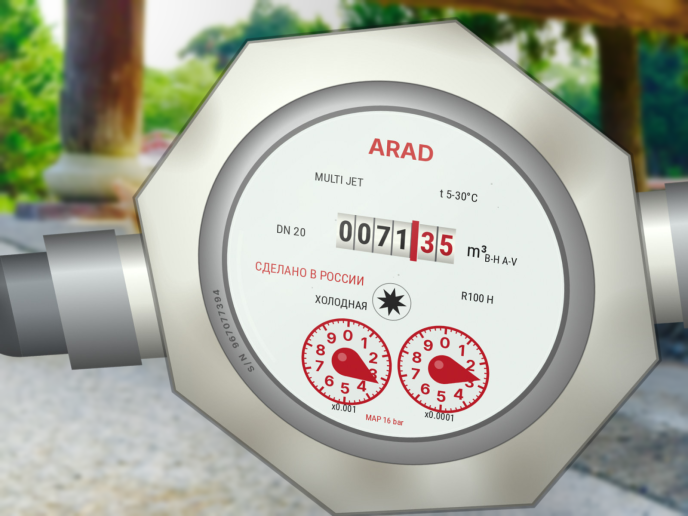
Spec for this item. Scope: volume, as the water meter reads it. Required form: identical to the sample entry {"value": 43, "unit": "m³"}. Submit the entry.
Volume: {"value": 71.3532, "unit": "m³"}
